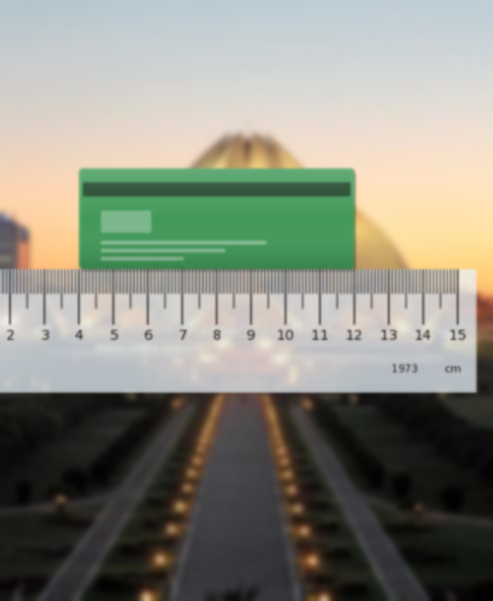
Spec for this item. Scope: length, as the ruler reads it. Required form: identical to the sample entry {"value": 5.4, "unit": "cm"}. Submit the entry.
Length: {"value": 8, "unit": "cm"}
